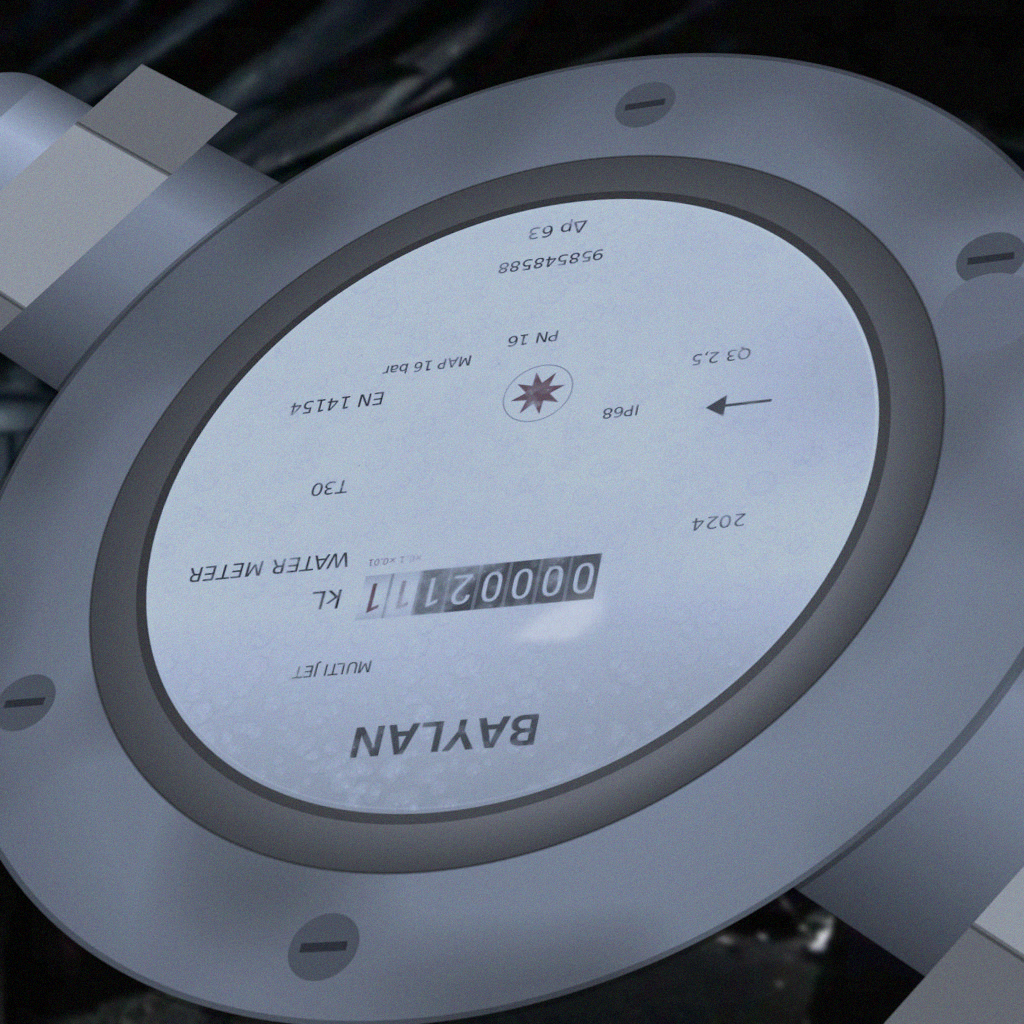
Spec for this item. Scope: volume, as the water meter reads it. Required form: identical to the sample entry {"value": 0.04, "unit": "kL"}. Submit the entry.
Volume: {"value": 21.11, "unit": "kL"}
